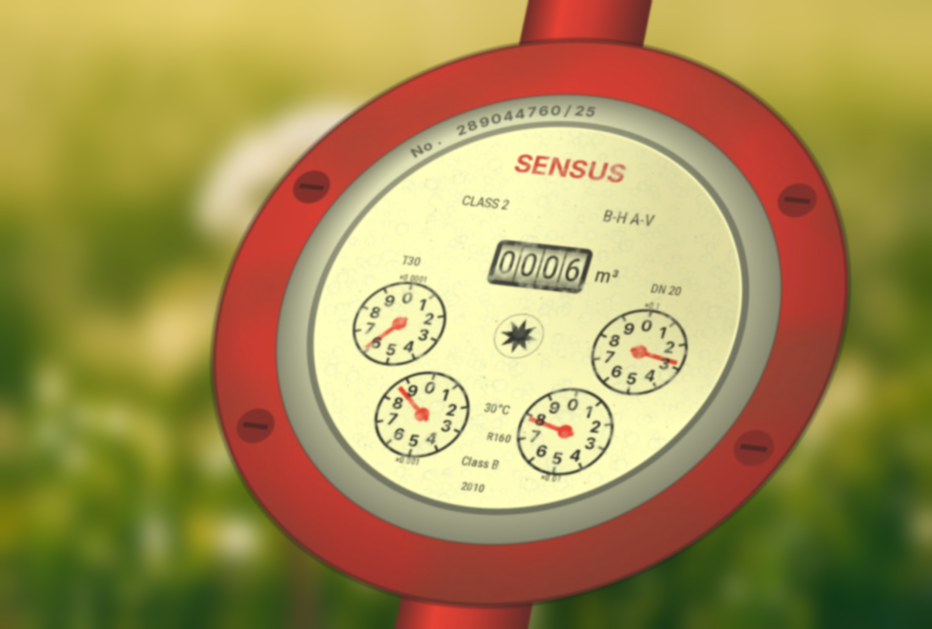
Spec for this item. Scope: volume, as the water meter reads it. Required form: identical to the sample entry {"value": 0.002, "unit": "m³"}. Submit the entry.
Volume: {"value": 6.2786, "unit": "m³"}
